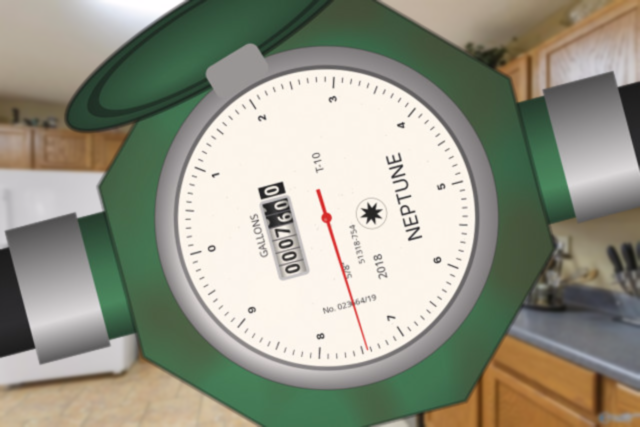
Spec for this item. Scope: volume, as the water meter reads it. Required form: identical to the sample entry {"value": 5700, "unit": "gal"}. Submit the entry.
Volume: {"value": 7597.4, "unit": "gal"}
